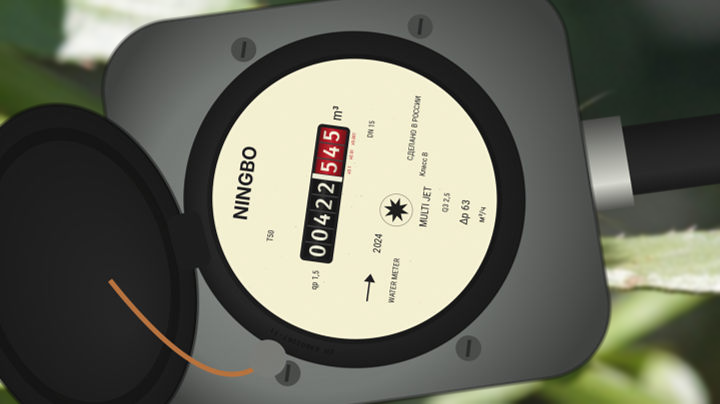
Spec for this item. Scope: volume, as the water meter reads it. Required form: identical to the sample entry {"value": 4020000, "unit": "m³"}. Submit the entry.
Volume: {"value": 422.545, "unit": "m³"}
